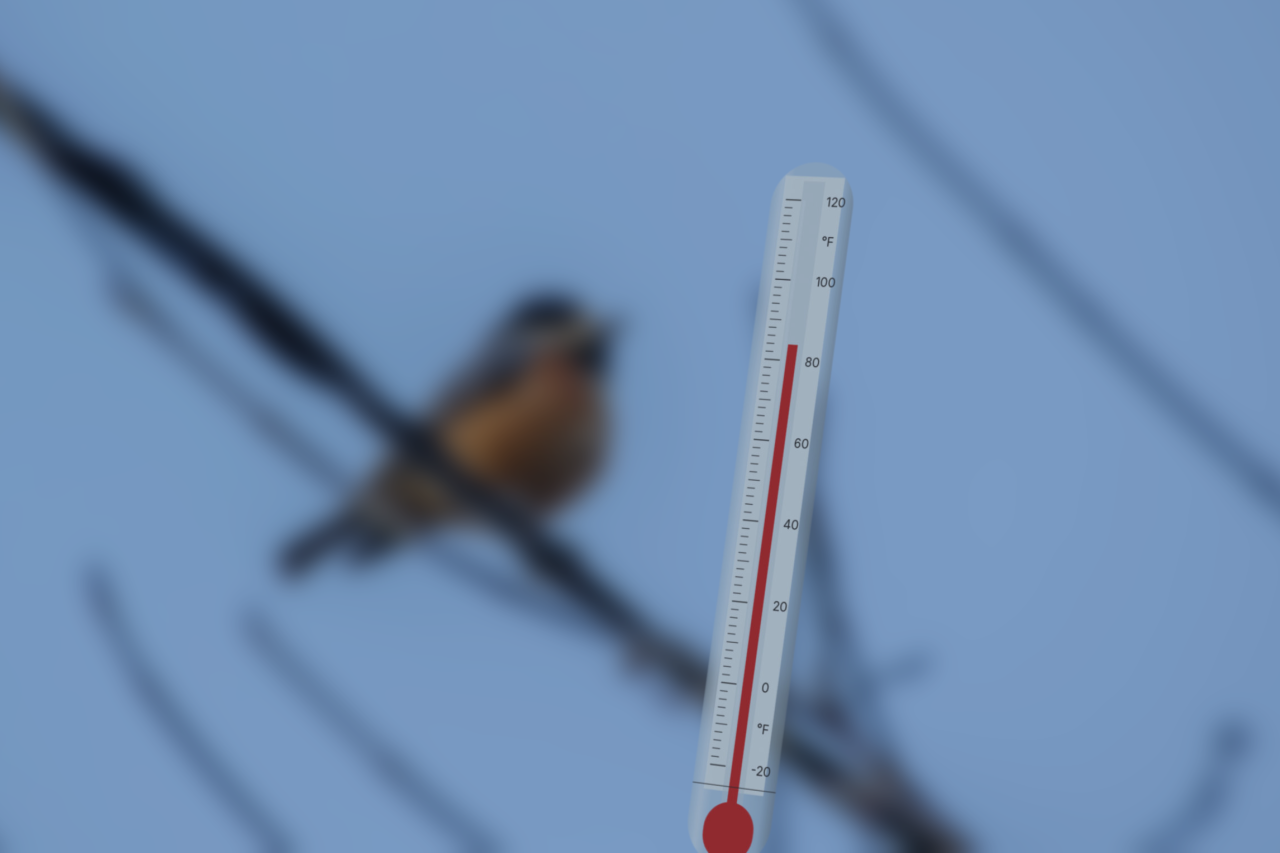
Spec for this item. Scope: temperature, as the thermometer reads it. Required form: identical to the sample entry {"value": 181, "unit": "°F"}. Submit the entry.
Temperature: {"value": 84, "unit": "°F"}
